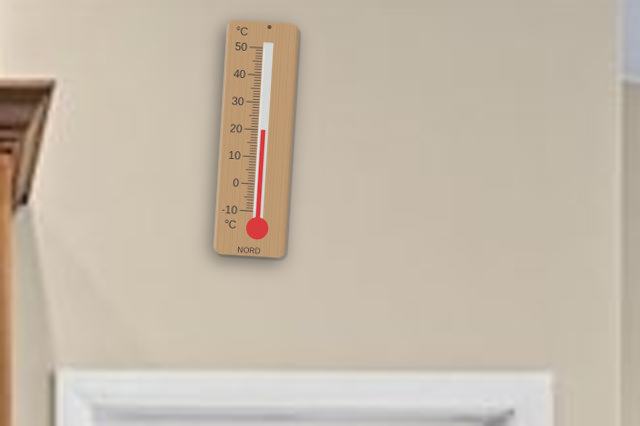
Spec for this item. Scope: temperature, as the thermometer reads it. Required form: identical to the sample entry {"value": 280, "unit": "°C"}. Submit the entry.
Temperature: {"value": 20, "unit": "°C"}
